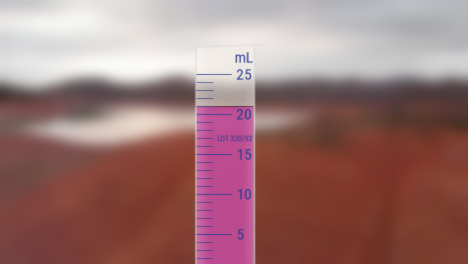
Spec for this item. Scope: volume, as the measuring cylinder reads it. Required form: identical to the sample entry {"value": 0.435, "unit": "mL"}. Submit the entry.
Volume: {"value": 21, "unit": "mL"}
